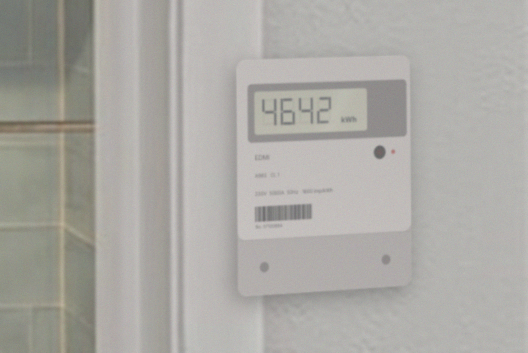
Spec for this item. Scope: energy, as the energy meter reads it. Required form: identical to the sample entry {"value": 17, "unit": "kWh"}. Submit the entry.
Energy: {"value": 4642, "unit": "kWh"}
